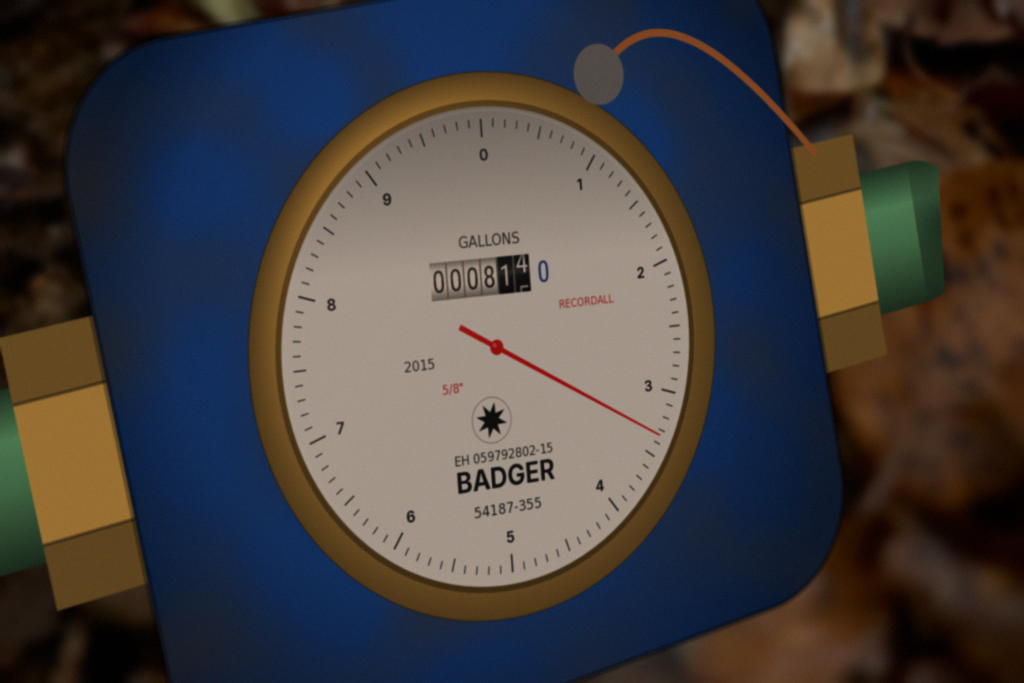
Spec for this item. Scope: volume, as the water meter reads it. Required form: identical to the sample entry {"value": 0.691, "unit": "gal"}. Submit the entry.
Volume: {"value": 8143.3, "unit": "gal"}
